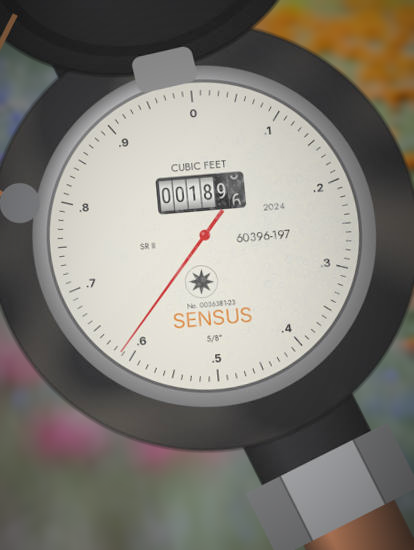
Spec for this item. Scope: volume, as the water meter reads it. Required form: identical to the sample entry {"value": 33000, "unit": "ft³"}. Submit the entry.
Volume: {"value": 1895.61, "unit": "ft³"}
